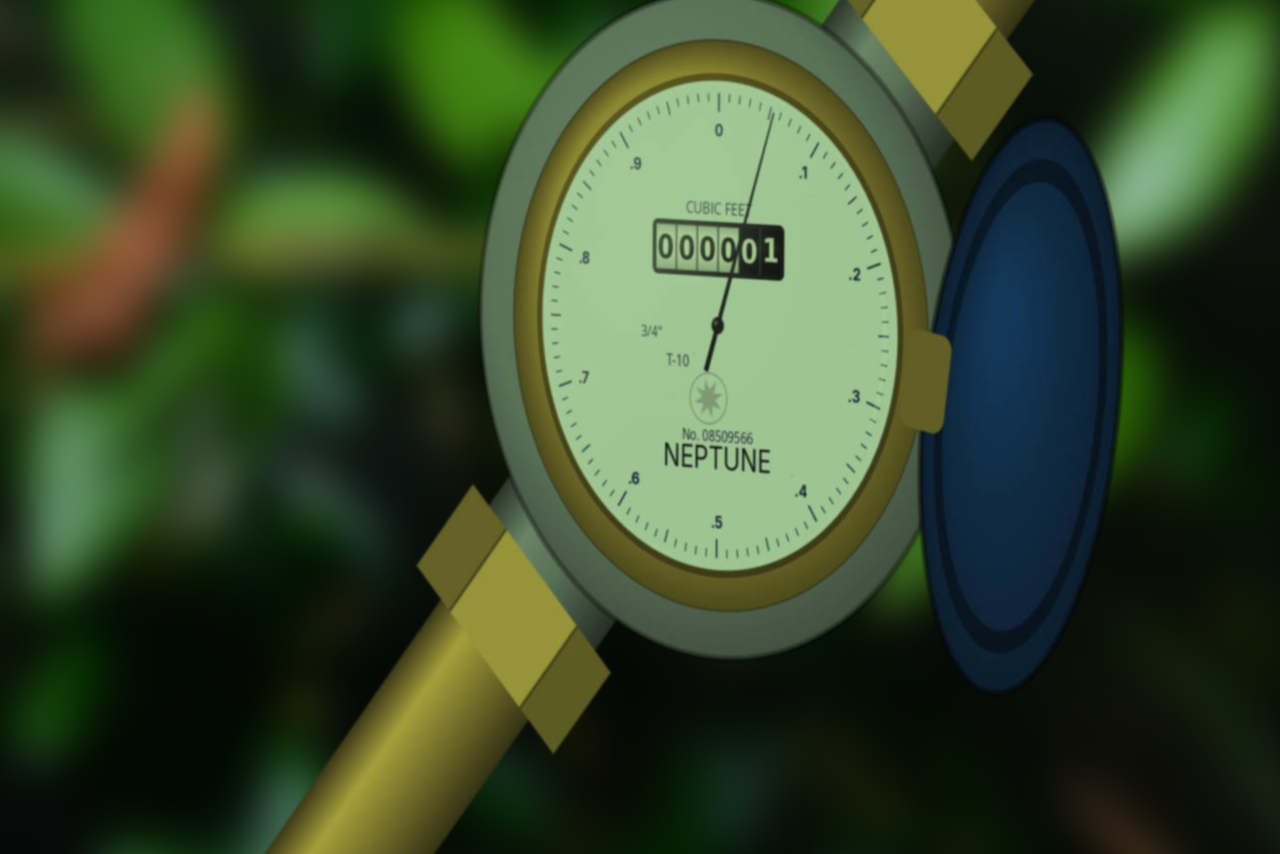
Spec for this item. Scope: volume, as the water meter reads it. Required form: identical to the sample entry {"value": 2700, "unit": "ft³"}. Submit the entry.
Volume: {"value": 1.05, "unit": "ft³"}
